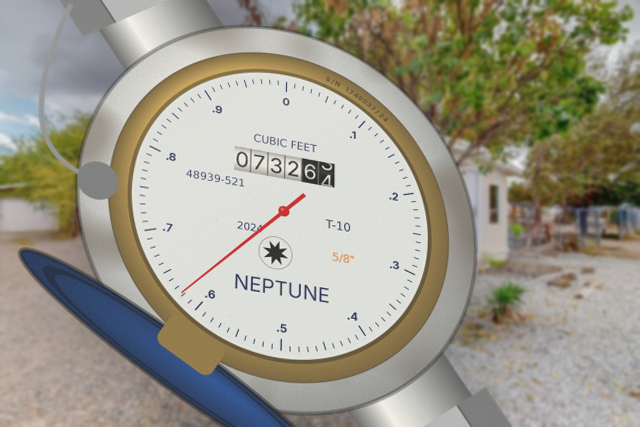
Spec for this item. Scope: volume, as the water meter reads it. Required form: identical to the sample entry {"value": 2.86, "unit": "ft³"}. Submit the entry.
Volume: {"value": 73263.62, "unit": "ft³"}
